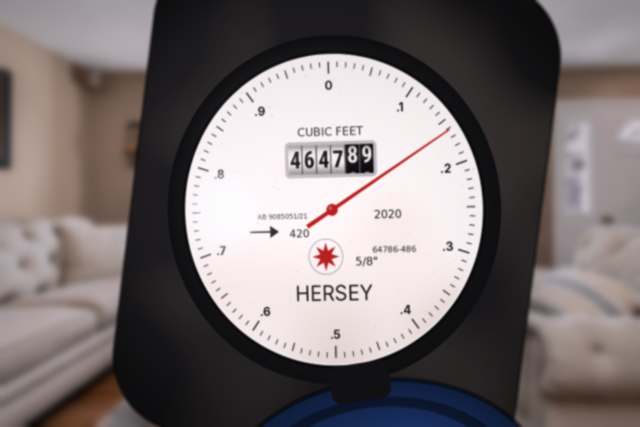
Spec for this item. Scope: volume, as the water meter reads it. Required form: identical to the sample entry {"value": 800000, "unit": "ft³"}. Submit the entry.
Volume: {"value": 464789.16, "unit": "ft³"}
